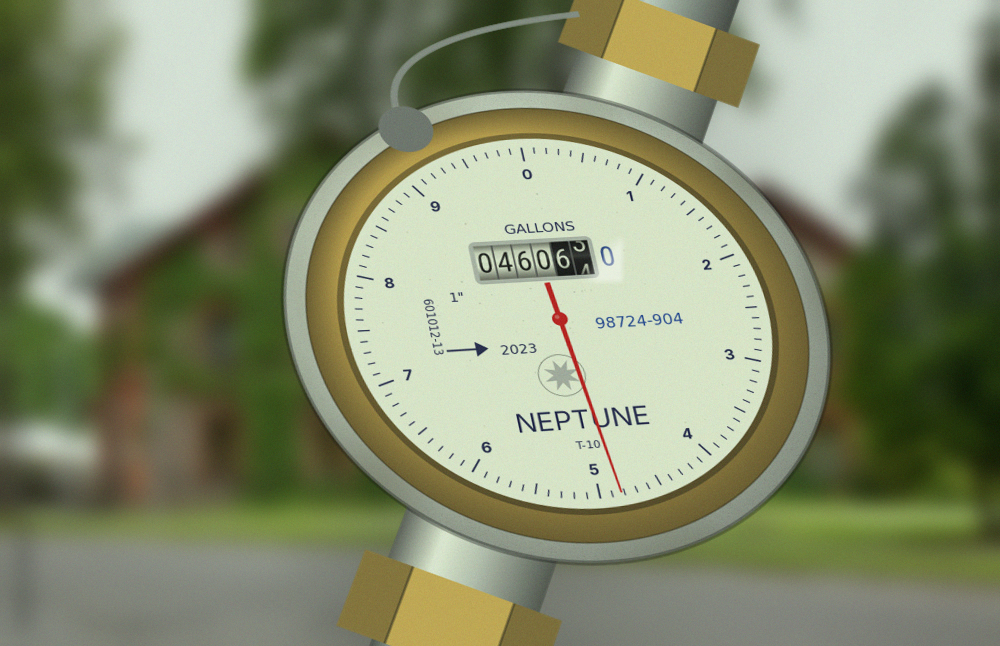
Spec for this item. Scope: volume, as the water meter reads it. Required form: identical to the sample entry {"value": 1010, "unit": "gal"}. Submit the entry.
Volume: {"value": 460634.8, "unit": "gal"}
